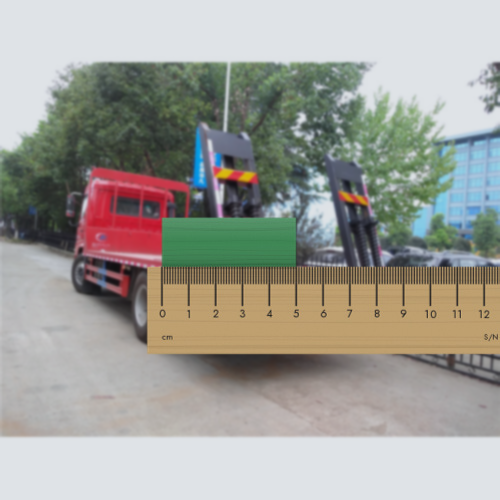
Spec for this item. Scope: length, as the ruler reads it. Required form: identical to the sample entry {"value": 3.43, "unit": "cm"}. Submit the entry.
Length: {"value": 5, "unit": "cm"}
